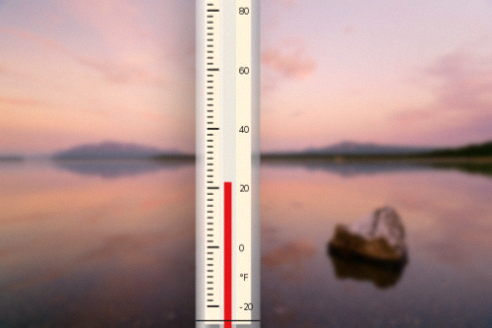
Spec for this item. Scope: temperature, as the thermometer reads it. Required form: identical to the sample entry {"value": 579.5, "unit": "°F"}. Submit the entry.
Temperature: {"value": 22, "unit": "°F"}
